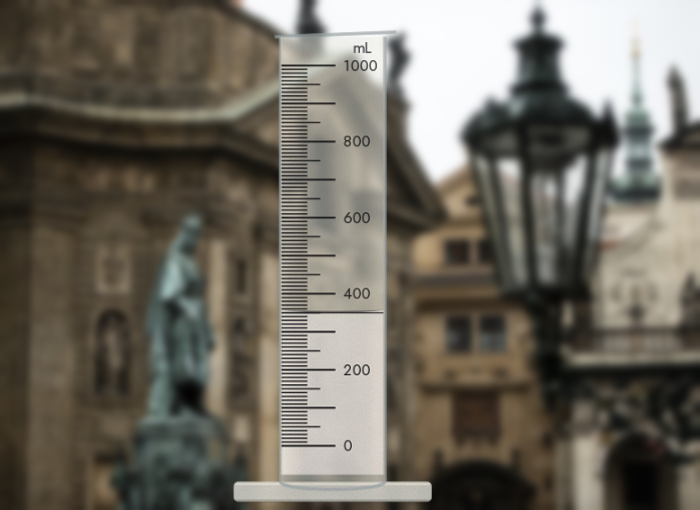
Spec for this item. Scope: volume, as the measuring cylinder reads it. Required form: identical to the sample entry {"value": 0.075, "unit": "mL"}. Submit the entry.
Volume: {"value": 350, "unit": "mL"}
